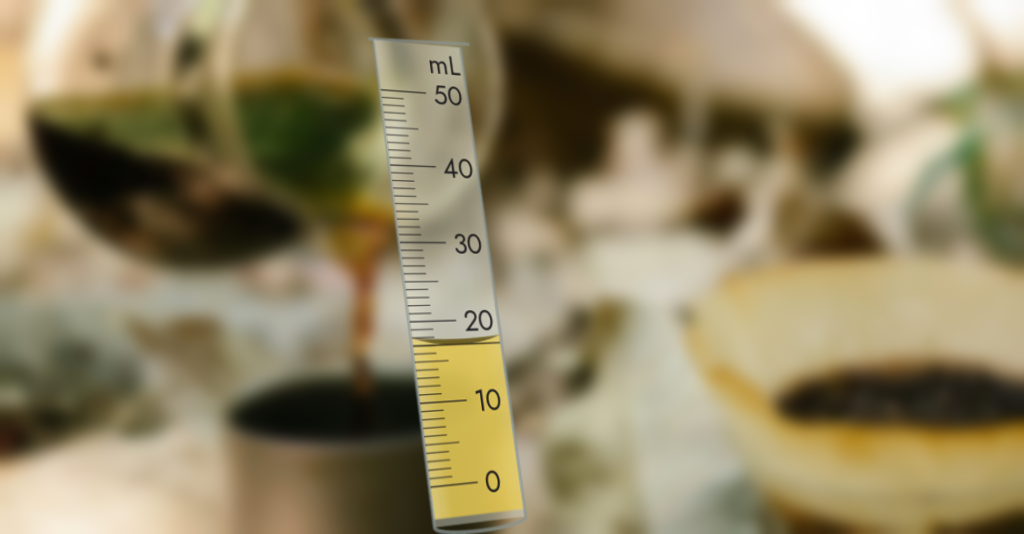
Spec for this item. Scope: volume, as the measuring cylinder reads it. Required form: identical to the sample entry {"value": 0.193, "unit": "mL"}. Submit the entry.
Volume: {"value": 17, "unit": "mL"}
